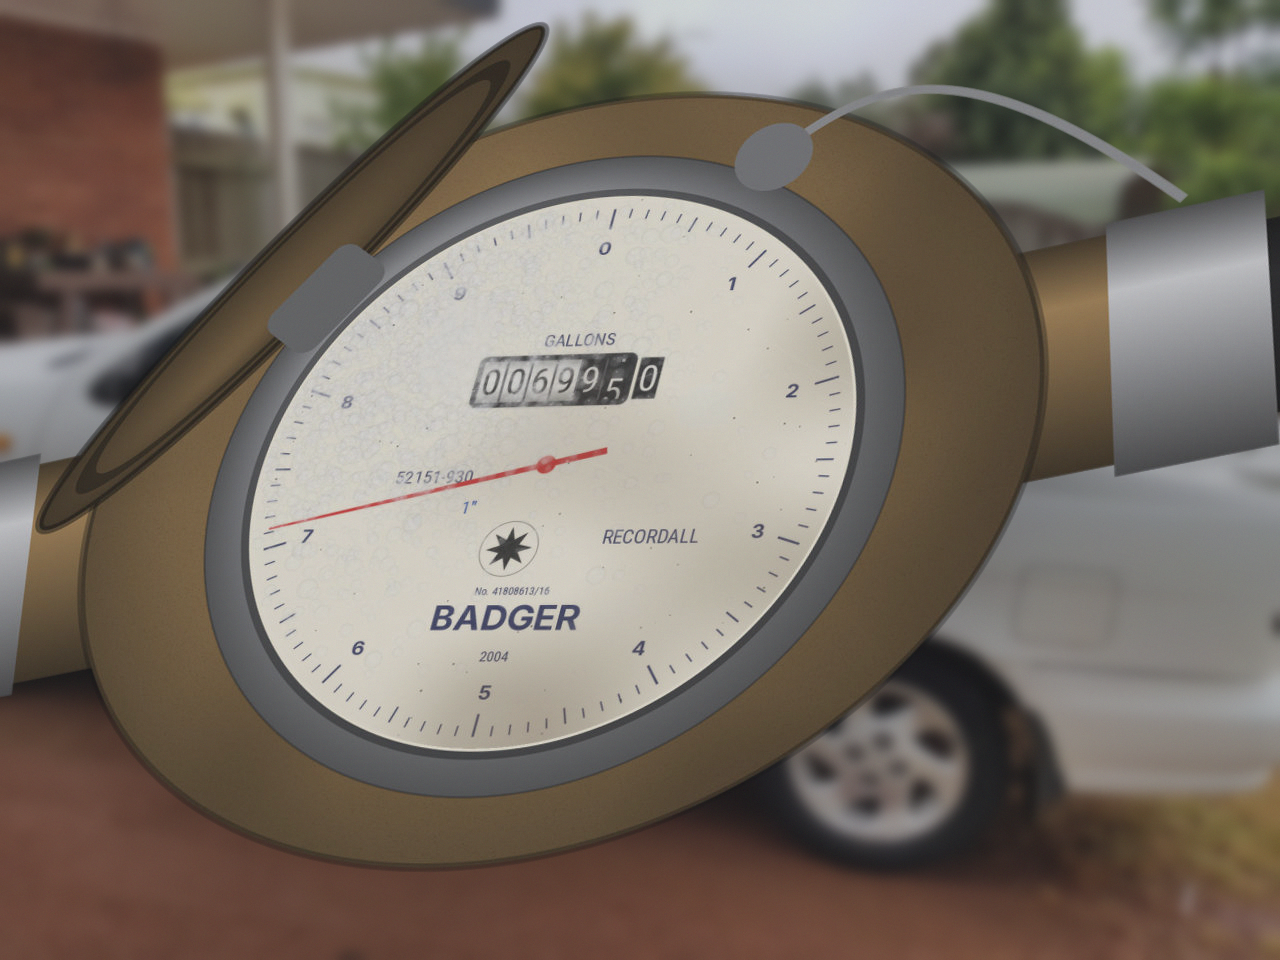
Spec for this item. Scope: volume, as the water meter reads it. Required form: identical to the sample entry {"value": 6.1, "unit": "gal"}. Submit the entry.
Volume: {"value": 69947.1, "unit": "gal"}
